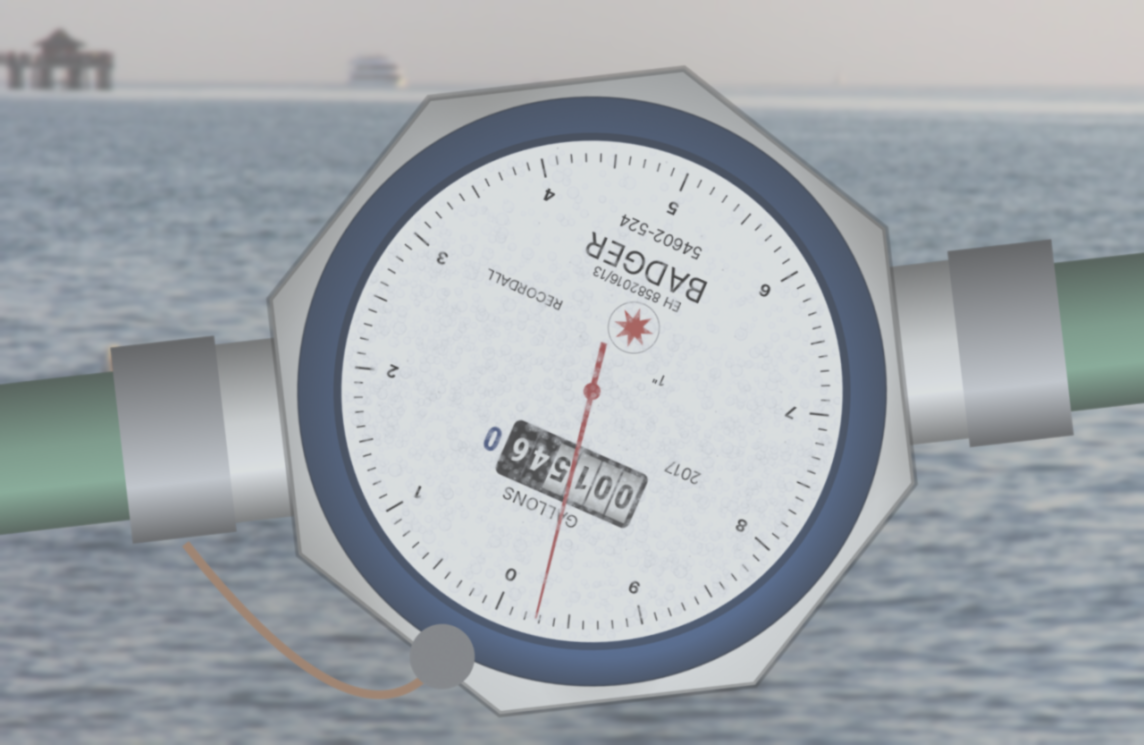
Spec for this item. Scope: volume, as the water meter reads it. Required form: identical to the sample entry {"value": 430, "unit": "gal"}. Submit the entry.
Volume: {"value": 15459.7, "unit": "gal"}
